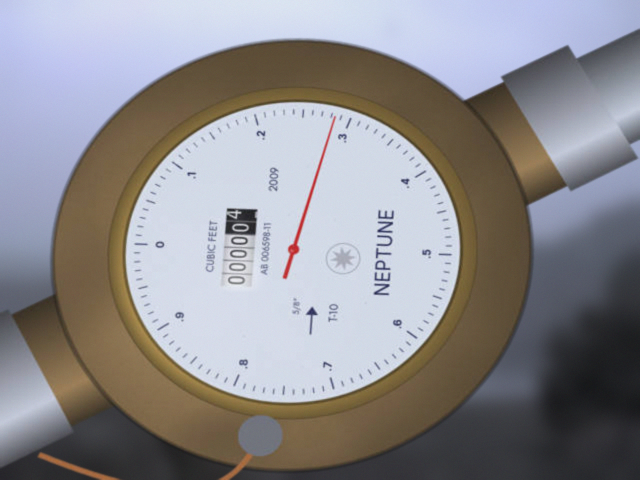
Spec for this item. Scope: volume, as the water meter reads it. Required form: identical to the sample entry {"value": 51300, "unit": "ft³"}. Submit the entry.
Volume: {"value": 4.28, "unit": "ft³"}
